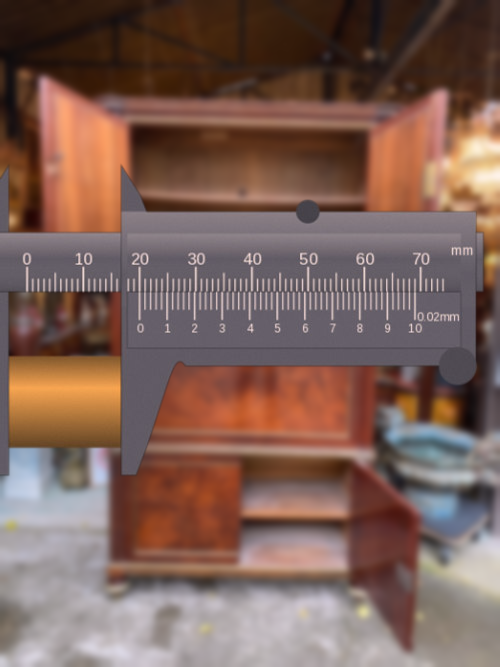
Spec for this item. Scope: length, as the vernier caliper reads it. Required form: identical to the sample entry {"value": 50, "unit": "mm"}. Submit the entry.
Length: {"value": 20.0, "unit": "mm"}
